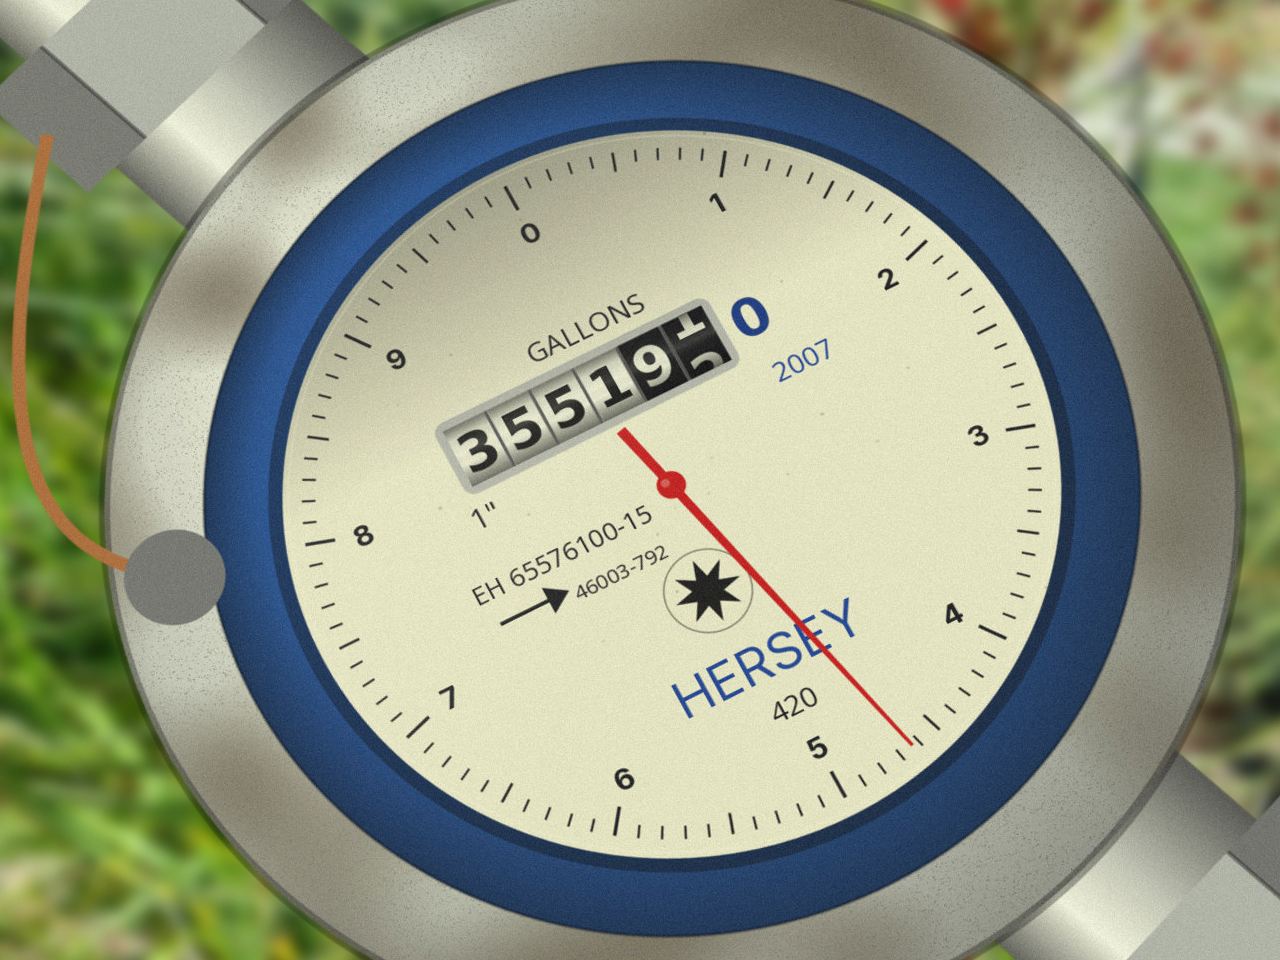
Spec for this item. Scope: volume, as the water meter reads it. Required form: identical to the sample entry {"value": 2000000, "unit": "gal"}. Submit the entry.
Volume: {"value": 3551914.6, "unit": "gal"}
